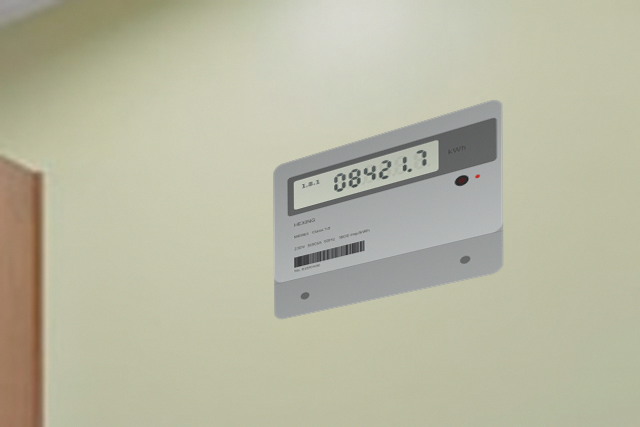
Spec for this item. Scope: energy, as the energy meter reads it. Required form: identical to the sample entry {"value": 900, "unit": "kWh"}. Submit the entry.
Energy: {"value": 8421.7, "unit": "kWh"}
